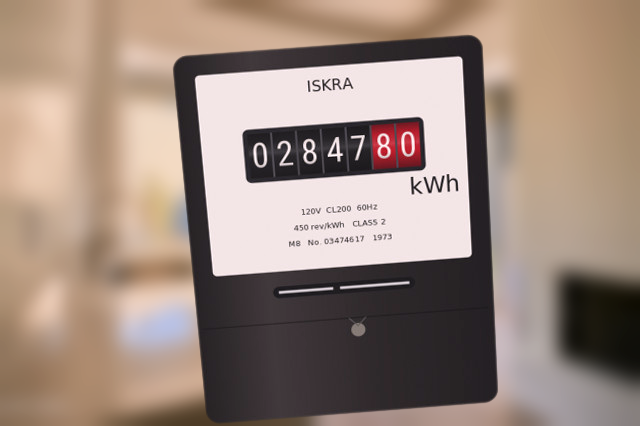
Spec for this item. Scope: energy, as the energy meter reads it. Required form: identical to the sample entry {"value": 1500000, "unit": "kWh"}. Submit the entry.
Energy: {"value": 2847.80, "unit": "kWh"}
